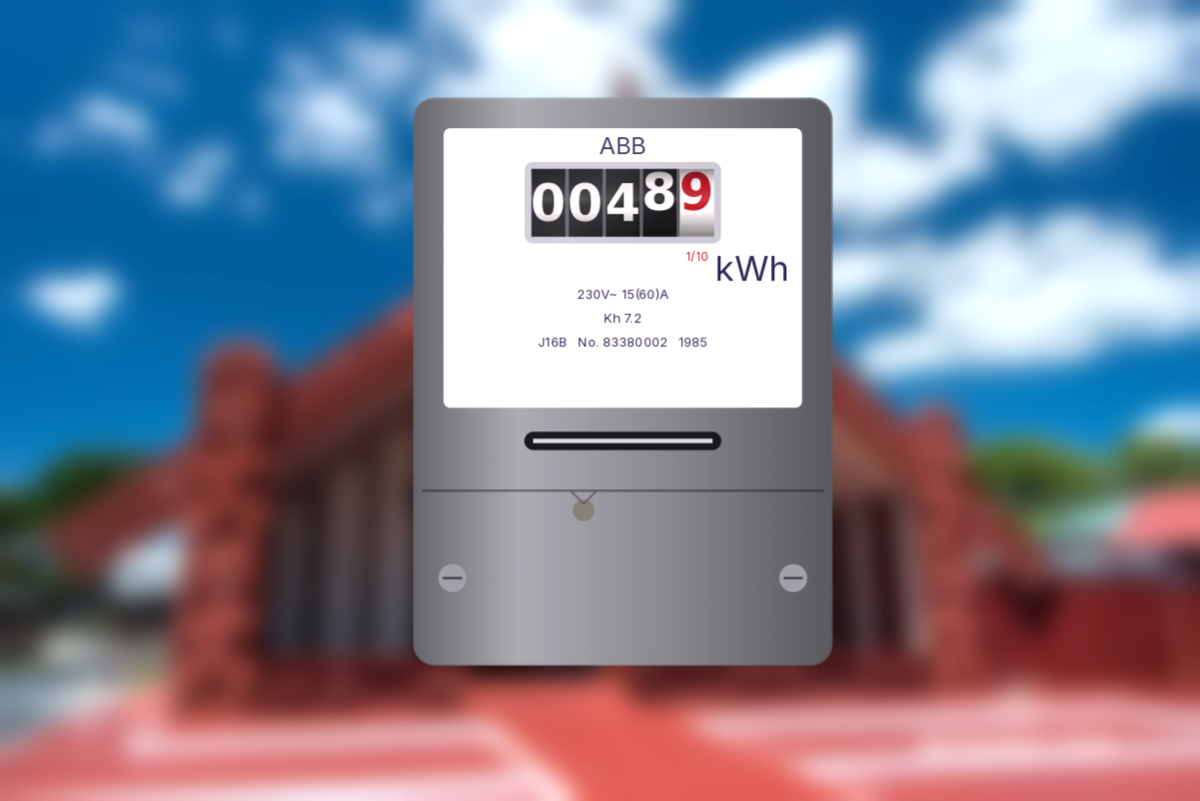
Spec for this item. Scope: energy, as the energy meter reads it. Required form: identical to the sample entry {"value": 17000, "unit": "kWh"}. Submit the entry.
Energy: {"value": 48.9, "unit": "kWh"}
